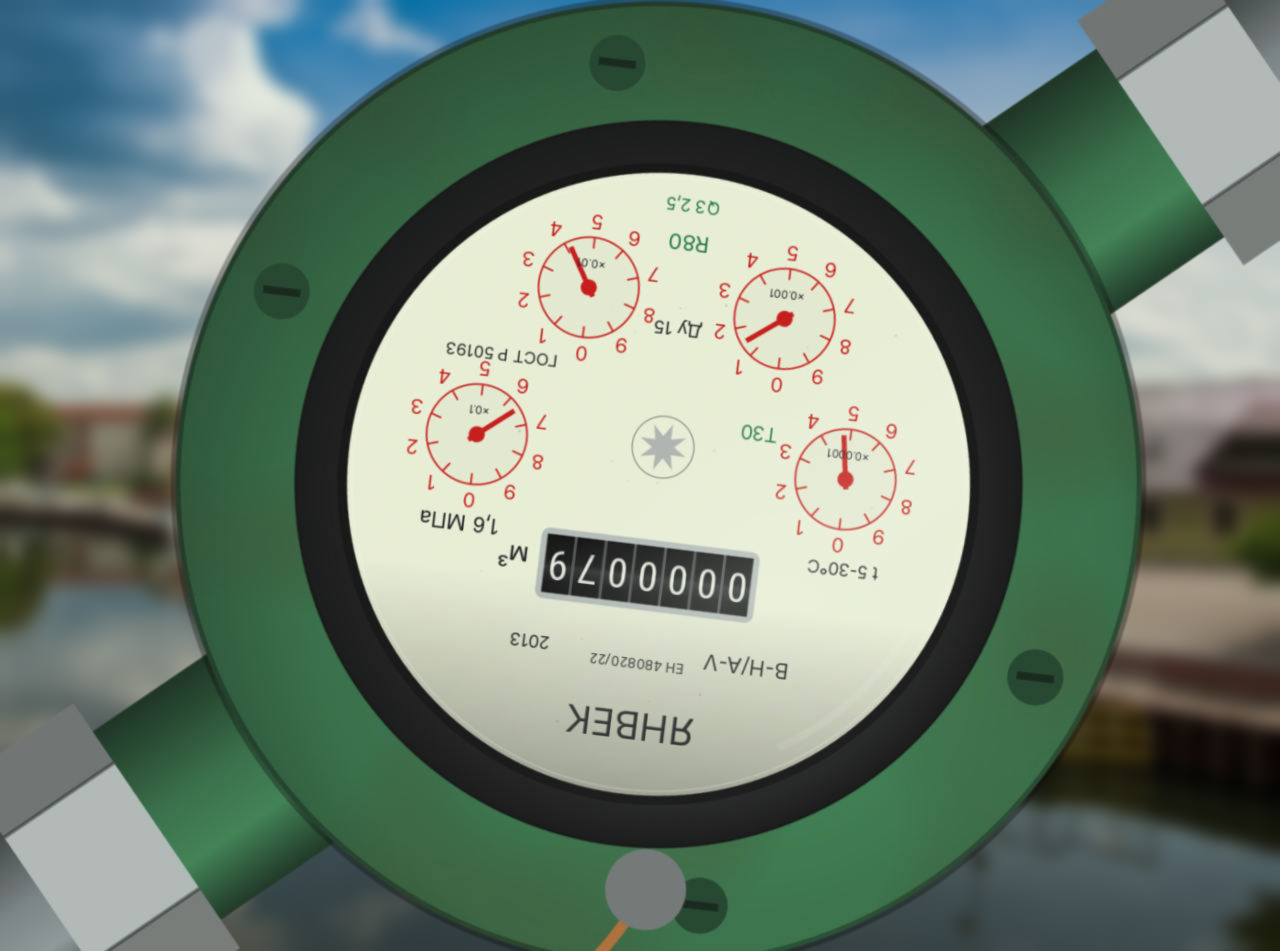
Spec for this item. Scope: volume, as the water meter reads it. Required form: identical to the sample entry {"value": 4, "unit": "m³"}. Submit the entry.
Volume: {"value": 79.6414, "unit": "m³"}
